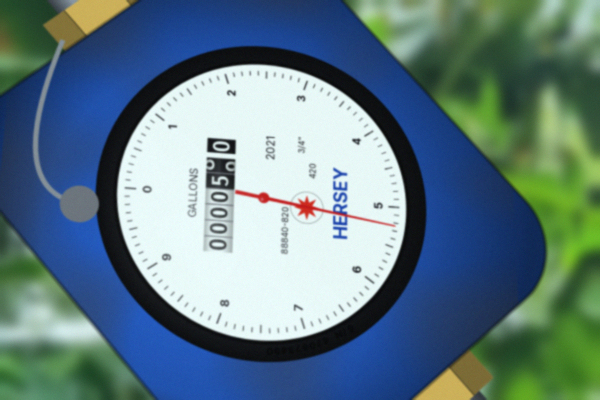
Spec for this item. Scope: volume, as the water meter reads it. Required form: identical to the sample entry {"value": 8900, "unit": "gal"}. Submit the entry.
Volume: {"value": 585.2, "unit": "gal"}
